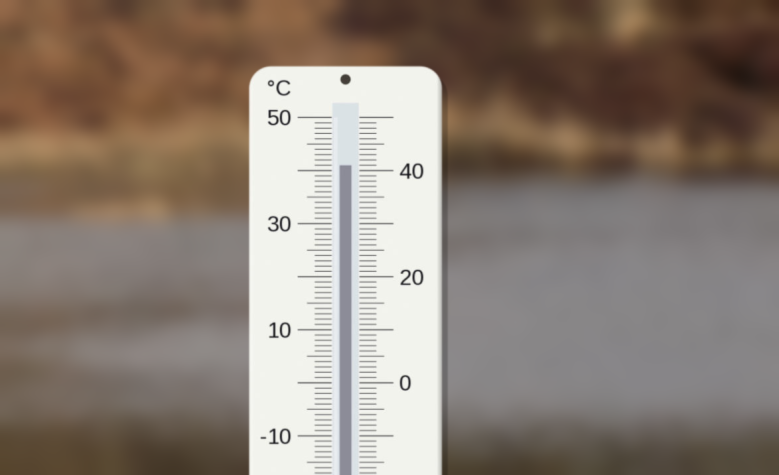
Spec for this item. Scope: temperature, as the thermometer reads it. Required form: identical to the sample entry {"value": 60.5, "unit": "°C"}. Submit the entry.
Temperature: {"value": 41, "unit": "°C"}
